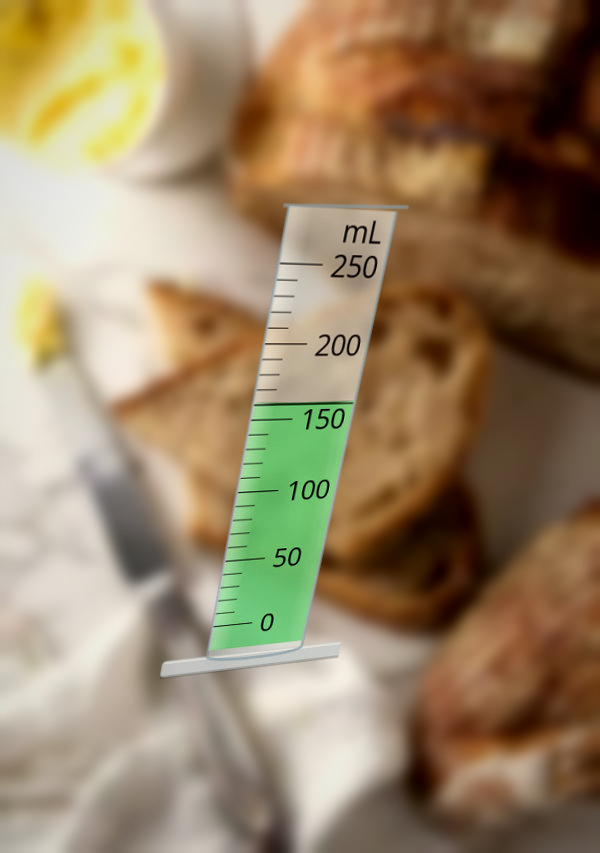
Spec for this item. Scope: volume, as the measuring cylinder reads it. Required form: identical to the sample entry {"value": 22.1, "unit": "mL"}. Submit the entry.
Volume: {"value": 160, "unit": "mL"}
